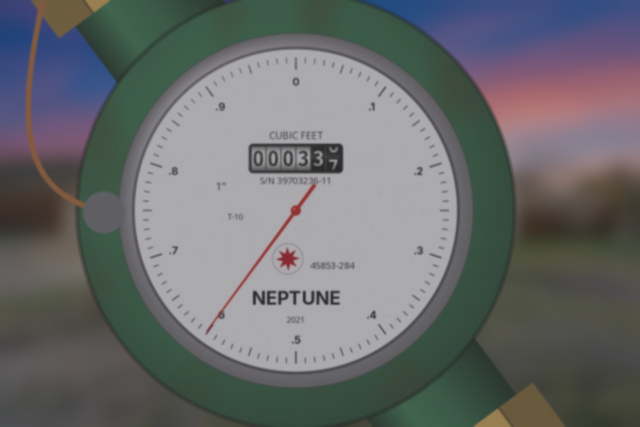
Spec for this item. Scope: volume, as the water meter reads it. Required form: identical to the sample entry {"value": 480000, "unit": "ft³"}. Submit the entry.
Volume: {"value": 336.60, "unit": "ft³"}
